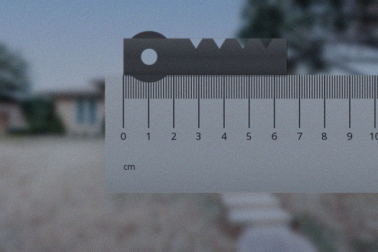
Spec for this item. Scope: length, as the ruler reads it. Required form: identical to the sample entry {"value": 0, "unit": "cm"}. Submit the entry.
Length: {"value": 6.5, "unit": "cm"}
